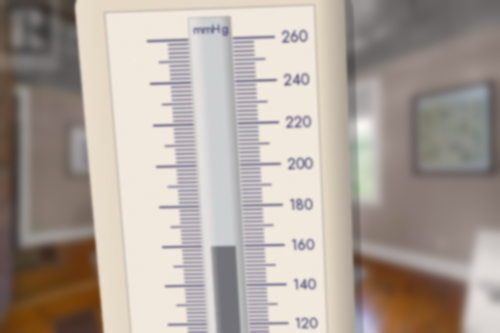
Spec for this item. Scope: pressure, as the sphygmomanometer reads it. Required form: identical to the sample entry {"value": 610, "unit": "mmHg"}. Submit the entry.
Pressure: {"value": 160, "unit": "mmHg"}
